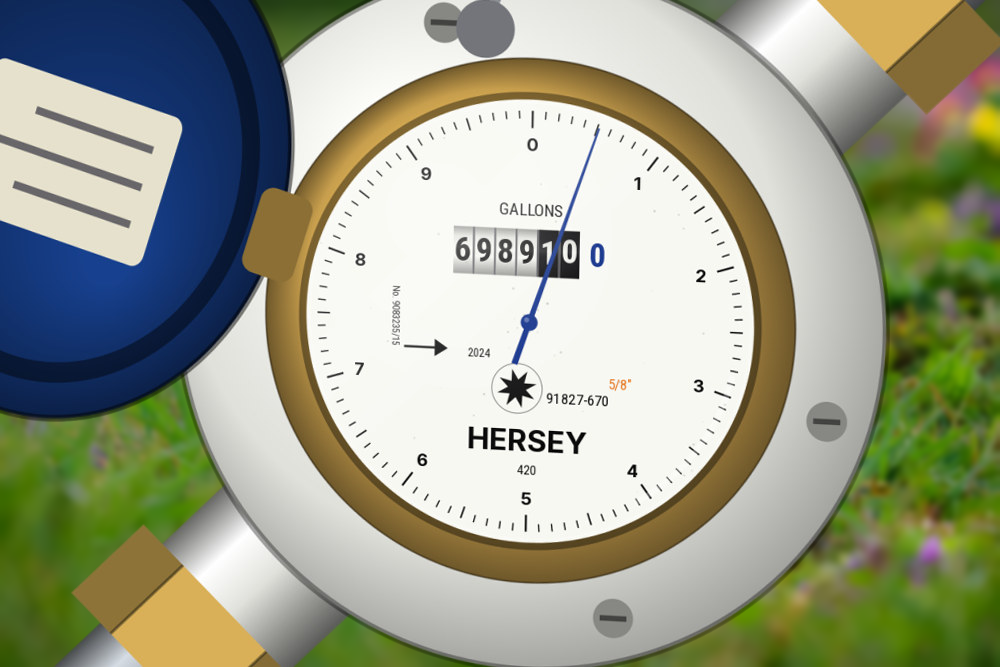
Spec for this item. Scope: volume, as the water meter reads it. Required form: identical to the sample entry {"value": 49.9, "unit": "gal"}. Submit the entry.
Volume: {"value": 6989100.5, "unit": "gal"}
